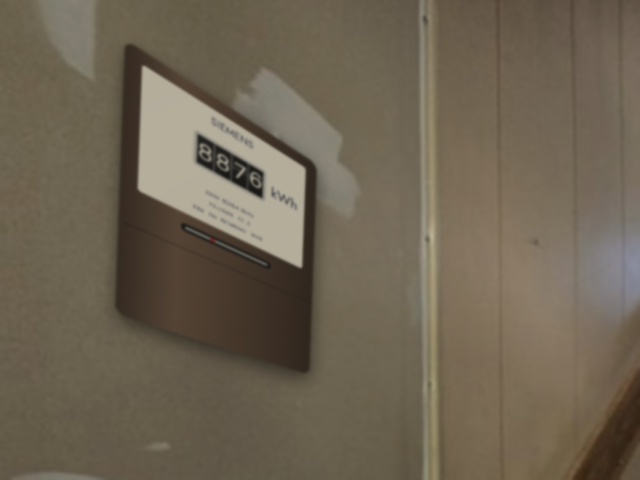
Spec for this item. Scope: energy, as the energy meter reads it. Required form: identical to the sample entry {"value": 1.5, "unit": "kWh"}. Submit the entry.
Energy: {"value": 8876, "unit": "kWh"}
